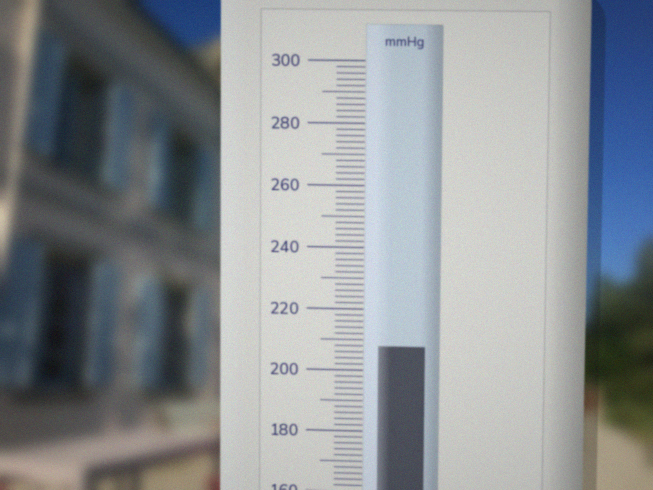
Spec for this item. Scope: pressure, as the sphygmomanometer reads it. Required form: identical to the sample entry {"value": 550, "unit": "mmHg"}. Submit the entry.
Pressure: {"value": 208, "unit": "mmHg"}
